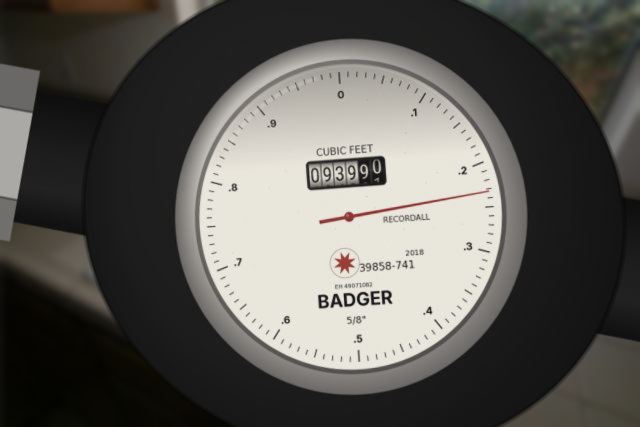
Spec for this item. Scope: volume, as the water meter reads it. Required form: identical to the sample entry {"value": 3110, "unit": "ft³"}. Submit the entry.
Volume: {"value": 93990.23, "unit": "ft³"}
